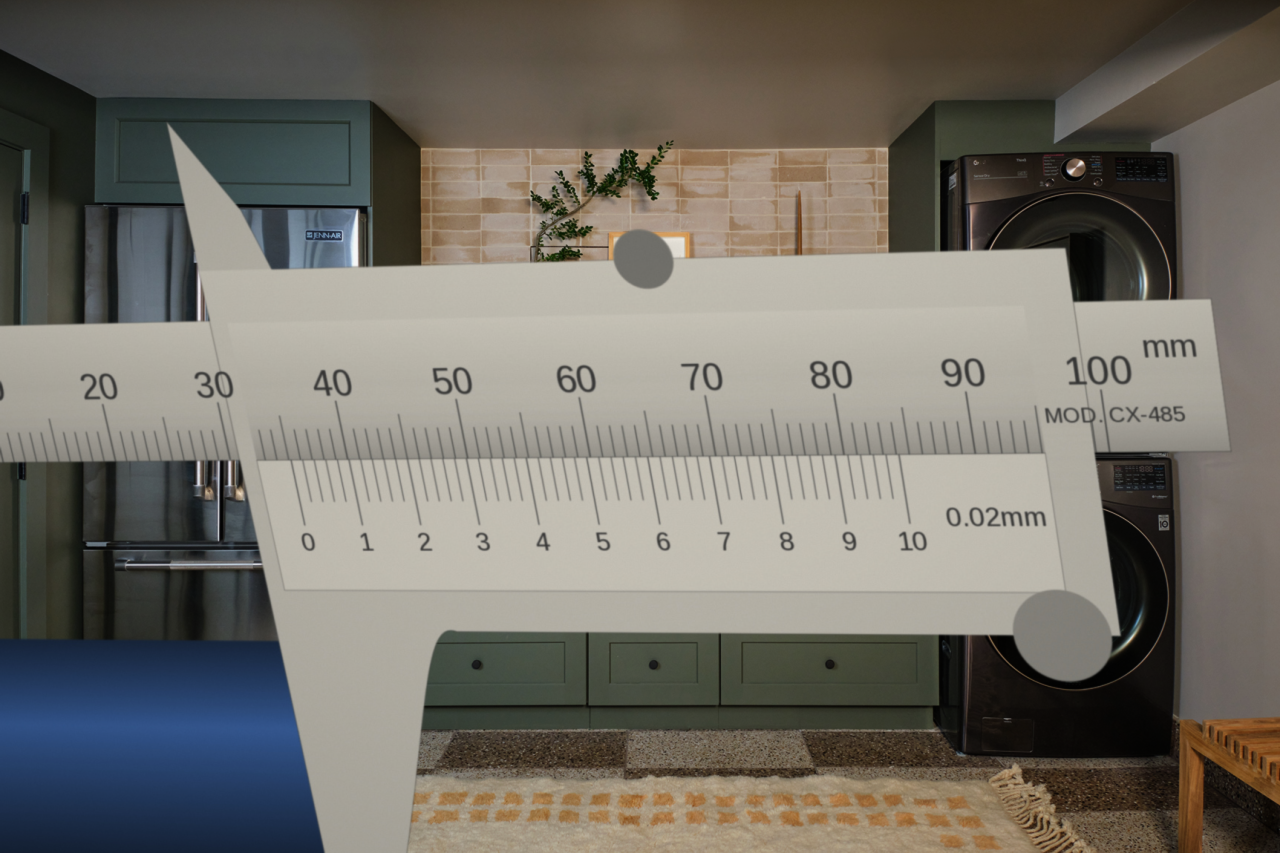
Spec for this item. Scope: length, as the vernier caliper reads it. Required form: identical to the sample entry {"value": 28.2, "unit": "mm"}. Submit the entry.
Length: {"value": 35.2, "unit": "mm"}
